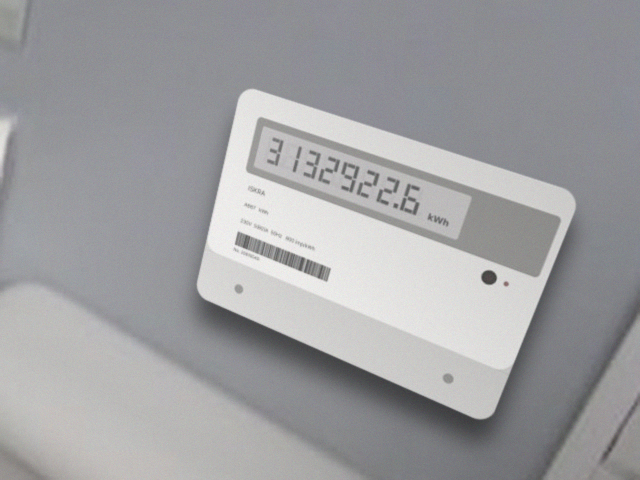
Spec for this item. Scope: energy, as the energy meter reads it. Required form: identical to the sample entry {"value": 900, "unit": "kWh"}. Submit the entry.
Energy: {"value": 3132922.6, "unit": "kWh"}
